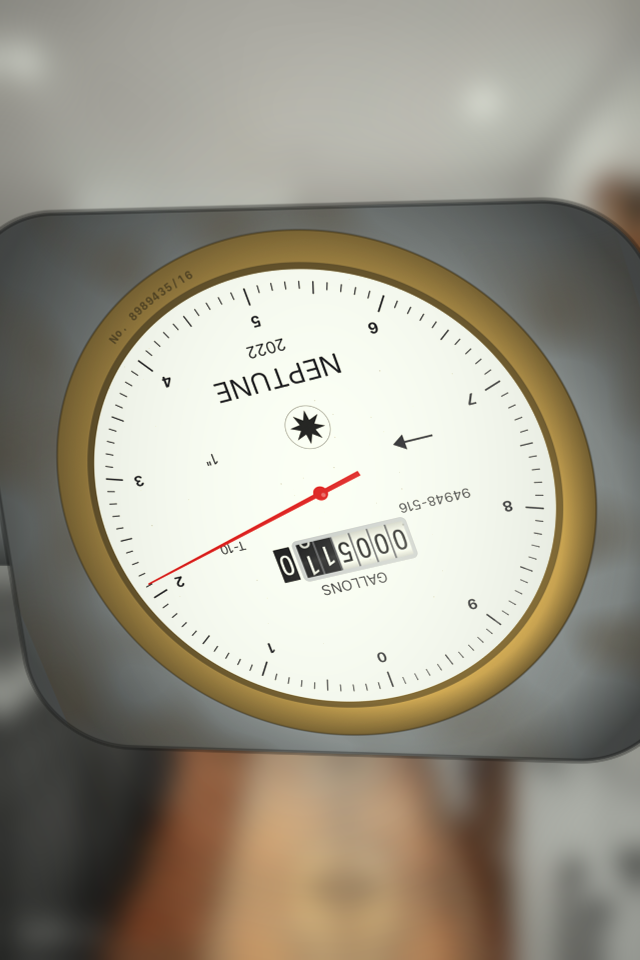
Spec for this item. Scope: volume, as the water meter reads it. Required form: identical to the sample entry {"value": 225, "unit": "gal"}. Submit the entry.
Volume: {"value": 5112.1, "unit": "gal"}
